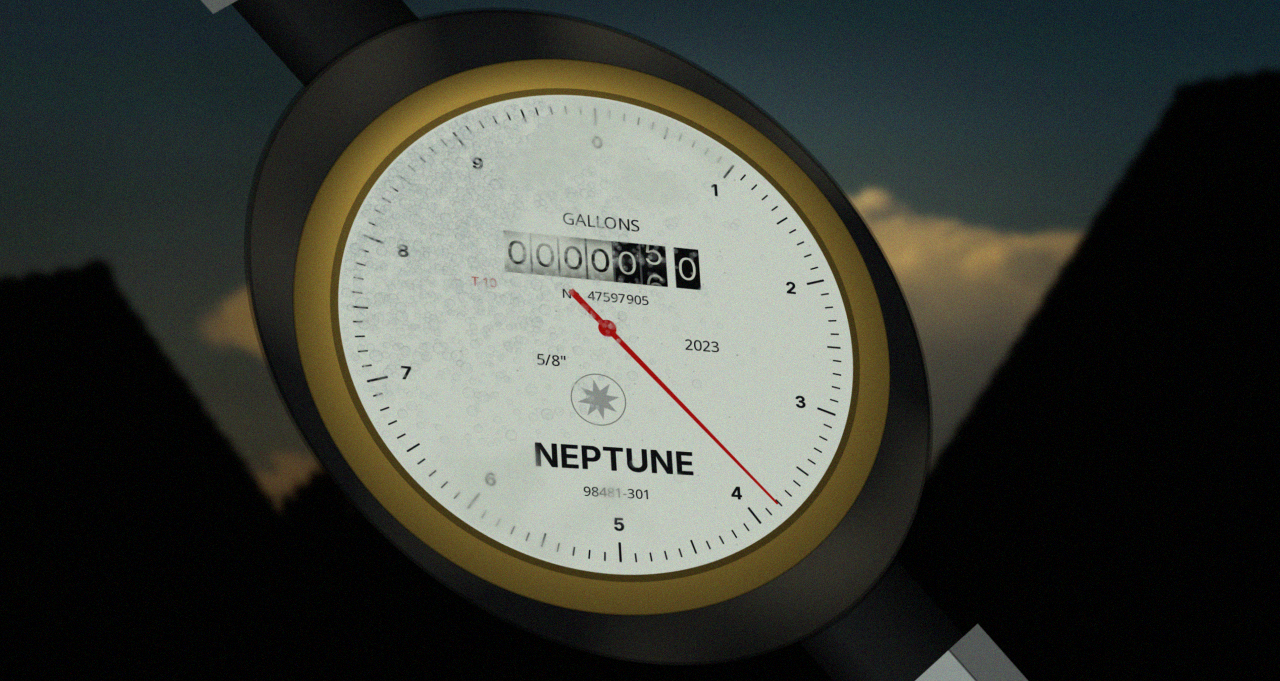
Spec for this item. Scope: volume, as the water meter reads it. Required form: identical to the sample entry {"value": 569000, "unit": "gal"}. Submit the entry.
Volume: {"value": 53.8, "unit": "gal"}
